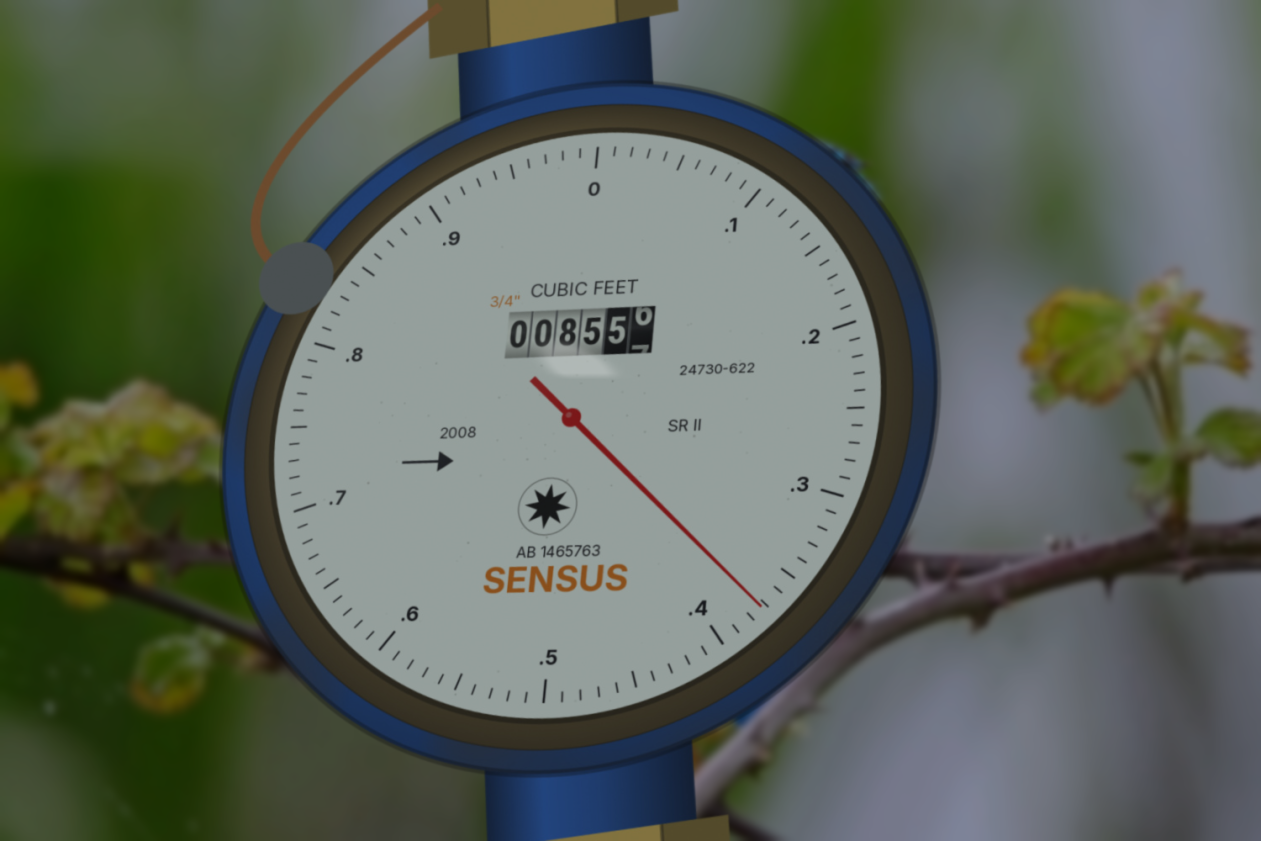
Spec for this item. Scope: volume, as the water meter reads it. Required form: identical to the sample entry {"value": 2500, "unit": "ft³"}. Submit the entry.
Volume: {"value": 8556.37, "unit": "ft³"}
